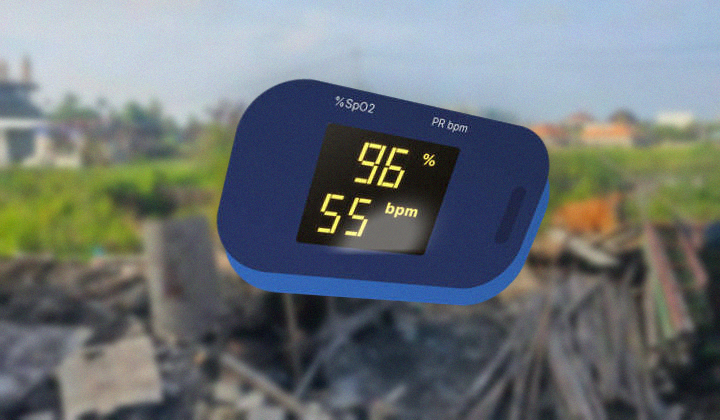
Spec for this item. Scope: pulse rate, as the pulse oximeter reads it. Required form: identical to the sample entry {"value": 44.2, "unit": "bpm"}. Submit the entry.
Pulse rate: {"value": 55, "unit": "bpm"}
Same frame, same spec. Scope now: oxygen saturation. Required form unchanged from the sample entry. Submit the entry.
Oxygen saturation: {"value": 96, "unit": "%"}
